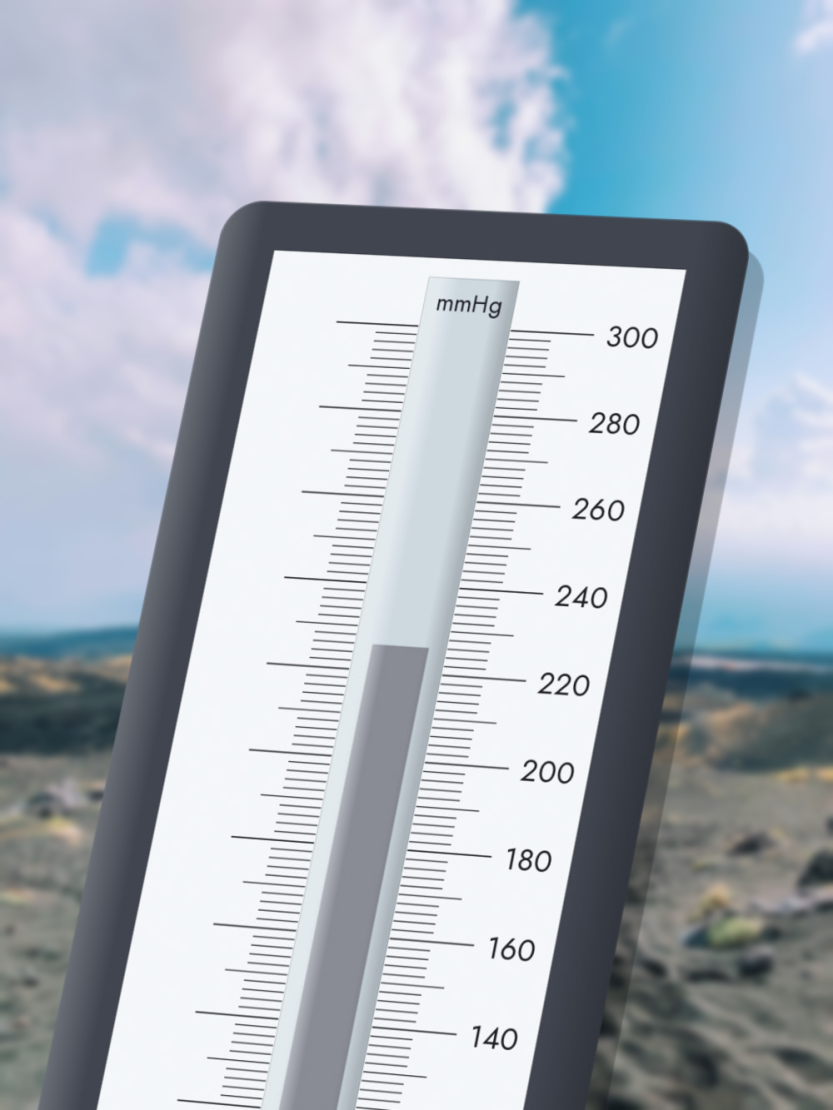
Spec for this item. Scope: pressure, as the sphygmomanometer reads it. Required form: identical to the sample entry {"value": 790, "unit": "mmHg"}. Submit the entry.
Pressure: {"value": 226, "unit": "mmHg"}
